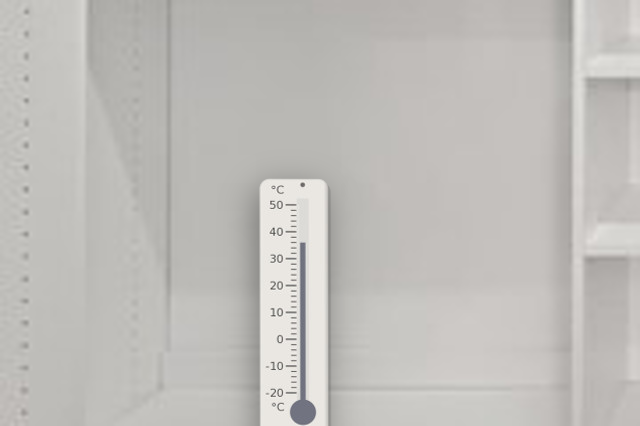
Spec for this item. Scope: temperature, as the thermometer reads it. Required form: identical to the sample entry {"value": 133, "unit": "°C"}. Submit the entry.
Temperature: {"value": 36, "unit": "°C"}
